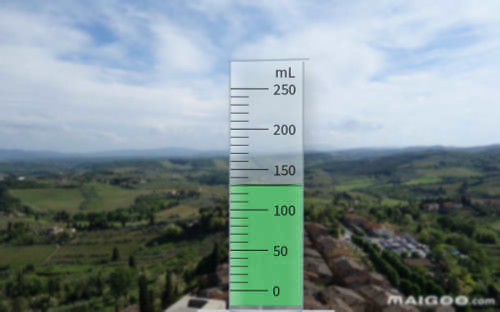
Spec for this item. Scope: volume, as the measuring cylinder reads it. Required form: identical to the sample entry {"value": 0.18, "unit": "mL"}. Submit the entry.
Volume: {"value": 130, "unit": "mL"}
